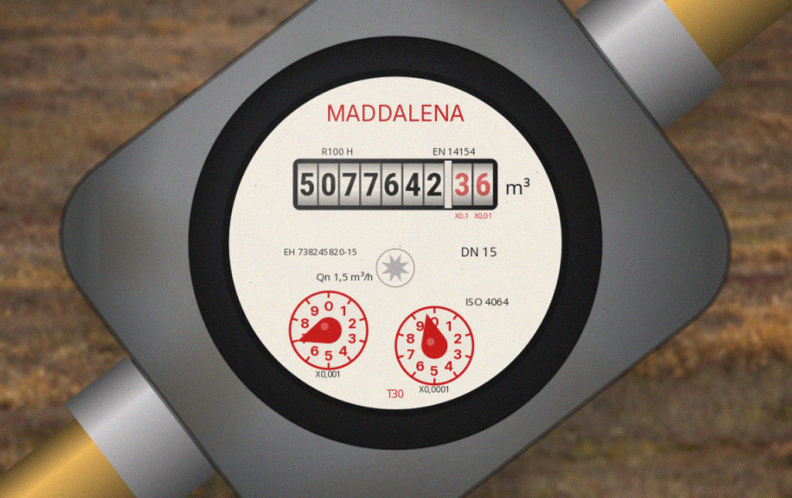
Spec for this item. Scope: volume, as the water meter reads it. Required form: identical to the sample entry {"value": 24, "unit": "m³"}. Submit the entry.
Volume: {"value": 5077642.3669, "unit": "m³"}
